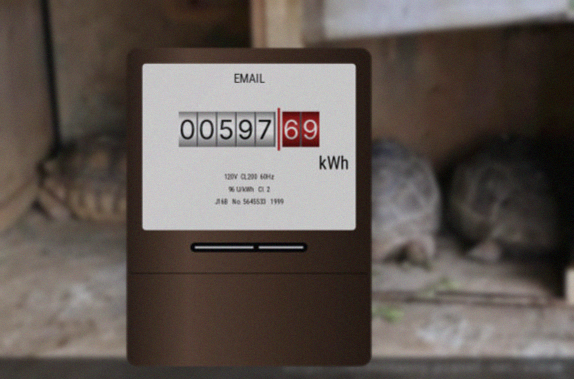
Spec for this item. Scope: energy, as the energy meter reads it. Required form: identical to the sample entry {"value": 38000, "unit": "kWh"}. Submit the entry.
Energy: {"value": 597.69, "unit": "kWh"}
